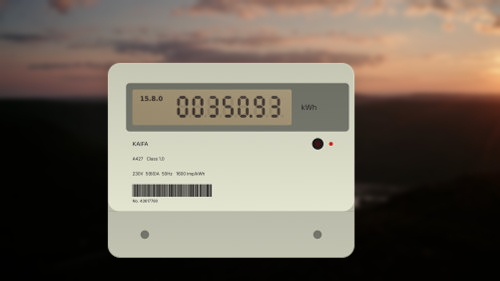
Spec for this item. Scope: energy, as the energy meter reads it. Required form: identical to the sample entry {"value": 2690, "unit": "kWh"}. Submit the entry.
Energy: {"value": 350.93, "unit": "kWh"}
